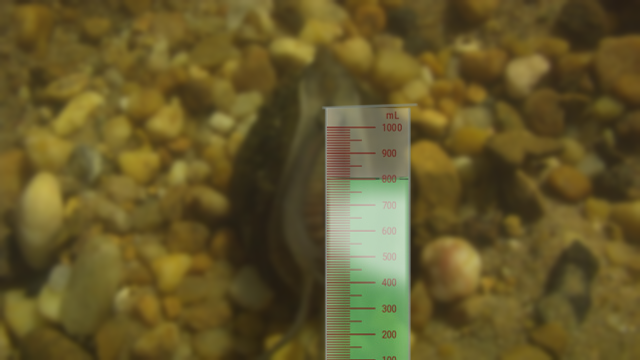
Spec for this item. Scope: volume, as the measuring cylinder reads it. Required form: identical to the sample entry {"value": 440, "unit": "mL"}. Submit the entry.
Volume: {"value": 800, "unit": "mL"}
